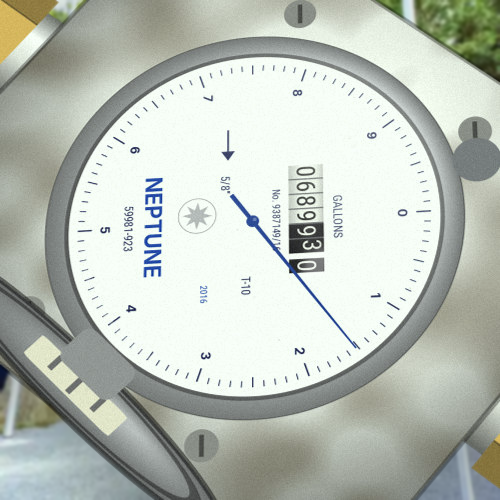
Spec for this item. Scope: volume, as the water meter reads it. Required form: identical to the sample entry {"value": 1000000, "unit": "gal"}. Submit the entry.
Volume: {"value": 689931.5, "unit": "gal"}
